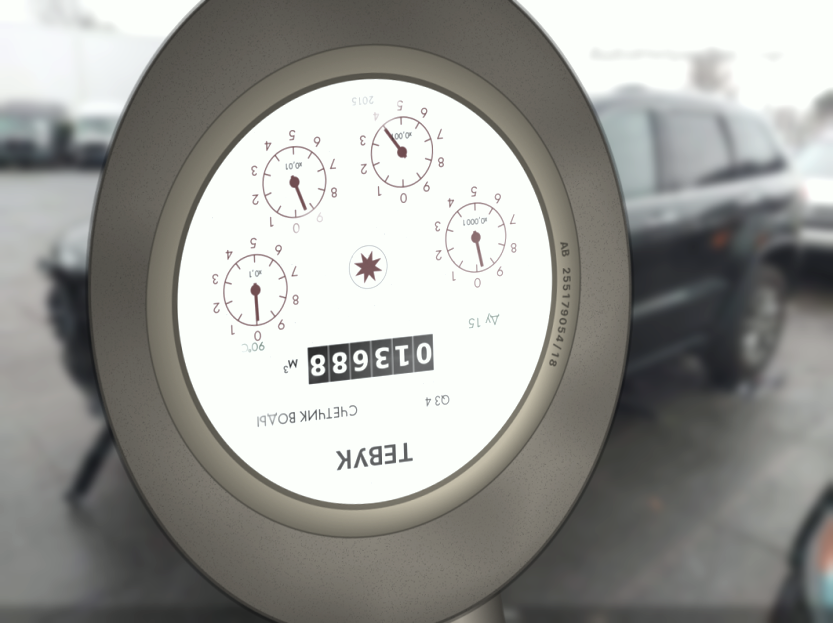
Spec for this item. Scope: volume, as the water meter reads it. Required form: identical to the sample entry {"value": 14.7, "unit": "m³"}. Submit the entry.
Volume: {"value": 13687.9939, "unit": "m³"}
